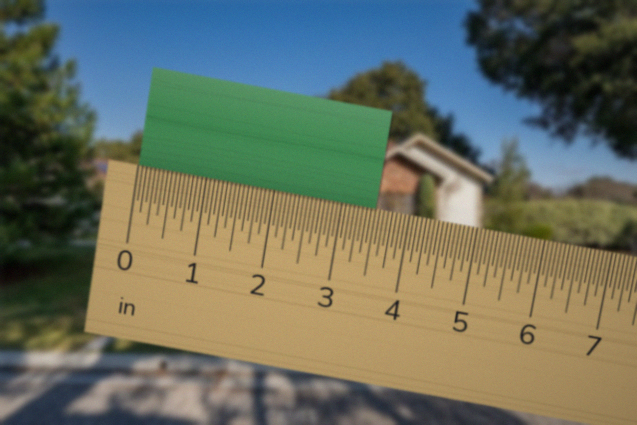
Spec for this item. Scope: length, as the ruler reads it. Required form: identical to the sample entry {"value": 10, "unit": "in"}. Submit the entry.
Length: {"value": 3.5, "unit": "in"}
